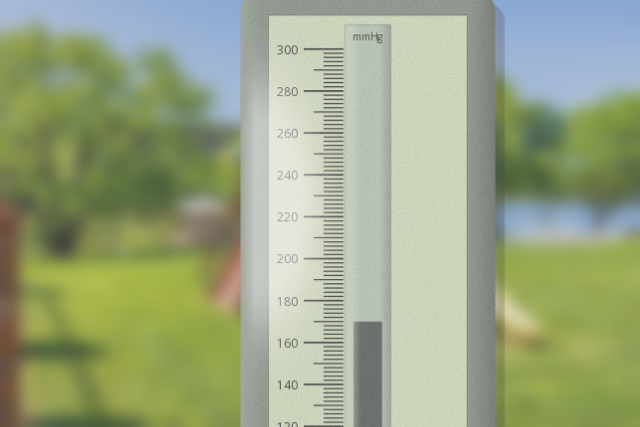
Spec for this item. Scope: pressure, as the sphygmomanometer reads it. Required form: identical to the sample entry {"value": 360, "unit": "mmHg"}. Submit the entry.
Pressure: {"value": 170, "unit": "mmHg"}
